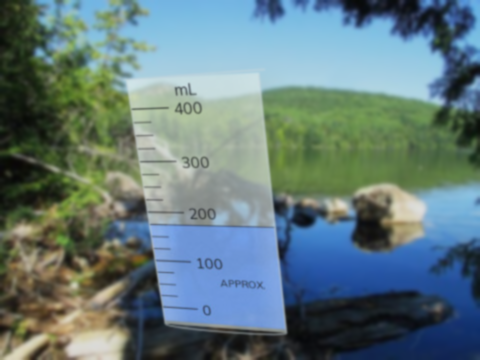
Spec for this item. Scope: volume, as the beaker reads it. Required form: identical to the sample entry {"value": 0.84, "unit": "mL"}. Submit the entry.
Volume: {"value": 175, "unit": "mL"}
